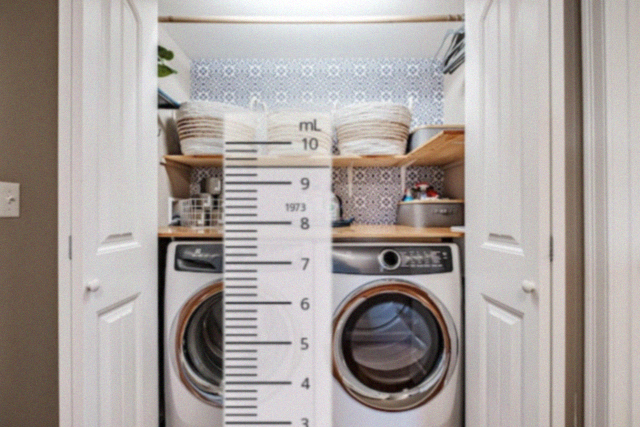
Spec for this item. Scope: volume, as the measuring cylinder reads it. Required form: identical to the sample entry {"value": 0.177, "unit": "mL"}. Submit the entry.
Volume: {"value": 9.4, "unit": "mL"}
